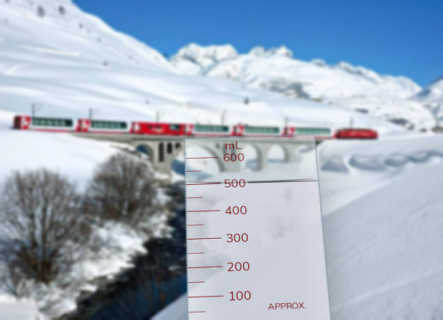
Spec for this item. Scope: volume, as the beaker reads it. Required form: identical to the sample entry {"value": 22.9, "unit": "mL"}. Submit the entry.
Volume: {"value": 500, "unit": "mL"}
